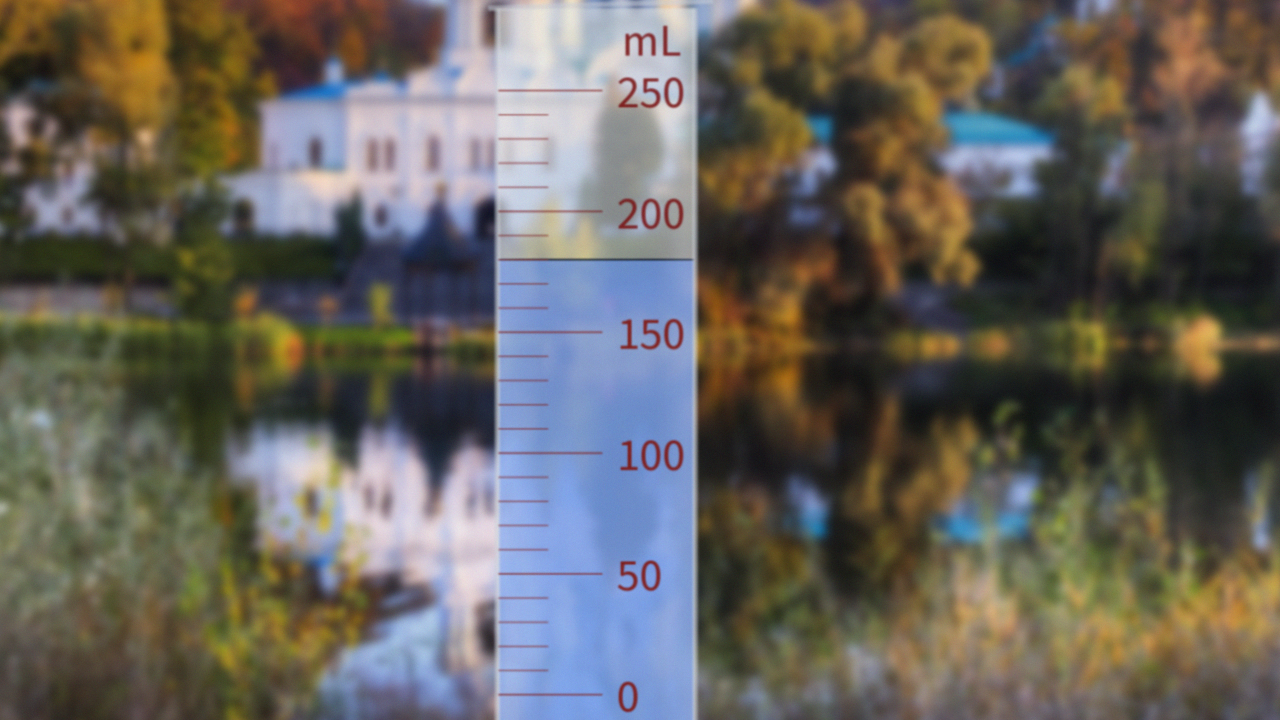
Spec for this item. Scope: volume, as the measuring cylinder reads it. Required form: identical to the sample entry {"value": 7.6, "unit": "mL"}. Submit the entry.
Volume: {"value": 180, "unit": "mL"}
